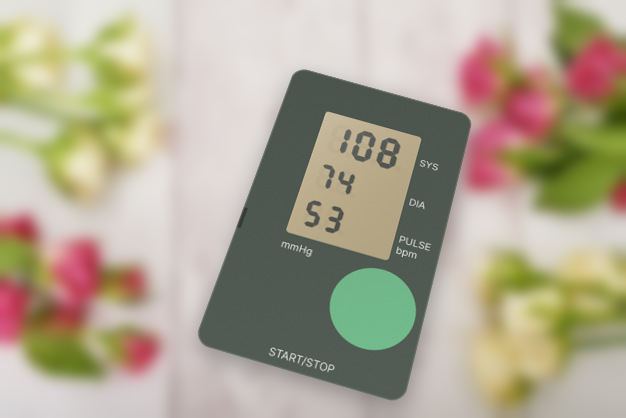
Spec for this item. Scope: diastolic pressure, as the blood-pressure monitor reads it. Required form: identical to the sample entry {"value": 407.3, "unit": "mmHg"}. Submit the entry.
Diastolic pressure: {"value": 74, "unit": "mmHg"}
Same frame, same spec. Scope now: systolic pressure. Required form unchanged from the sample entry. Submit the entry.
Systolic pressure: {"value": 108, "unit": "mmHg"}
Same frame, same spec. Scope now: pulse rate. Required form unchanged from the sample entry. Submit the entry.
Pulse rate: {"value": 53, "unit": "bpm"}
